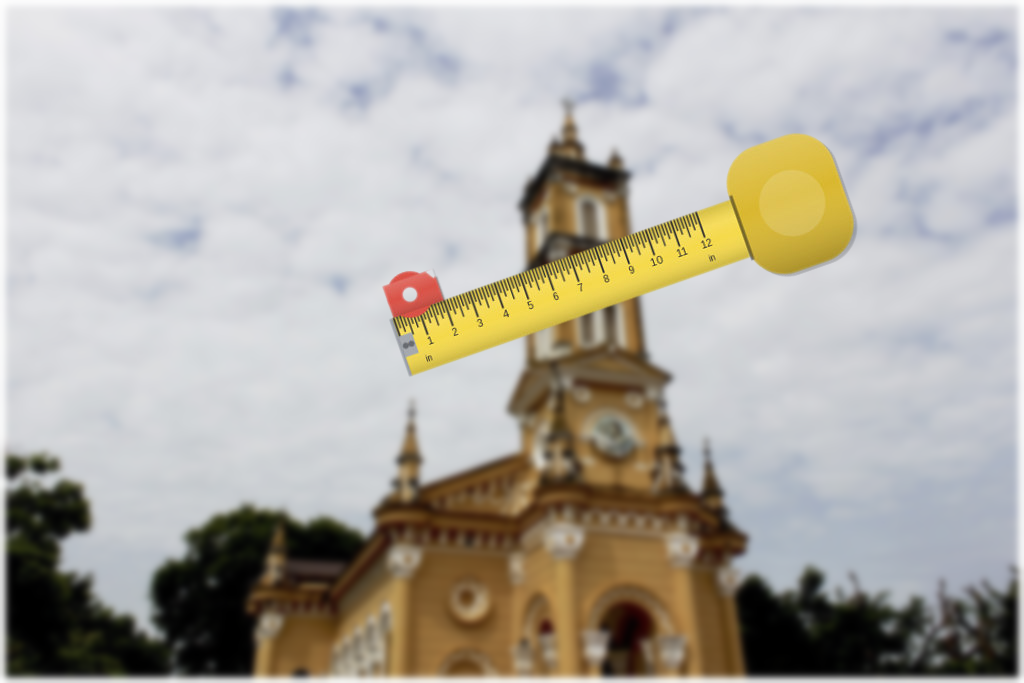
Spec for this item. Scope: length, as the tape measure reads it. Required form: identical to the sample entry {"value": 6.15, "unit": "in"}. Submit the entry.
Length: {"value": 2, "unit": "in"}
